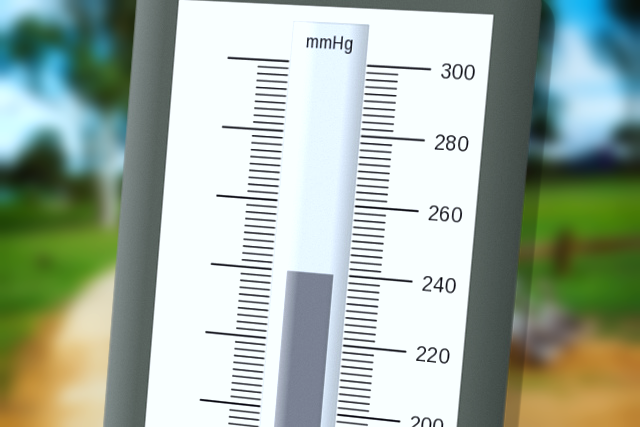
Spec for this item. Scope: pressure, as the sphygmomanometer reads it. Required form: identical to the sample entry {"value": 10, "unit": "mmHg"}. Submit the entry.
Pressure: {"value": 240, "unit": "mmHg"}
